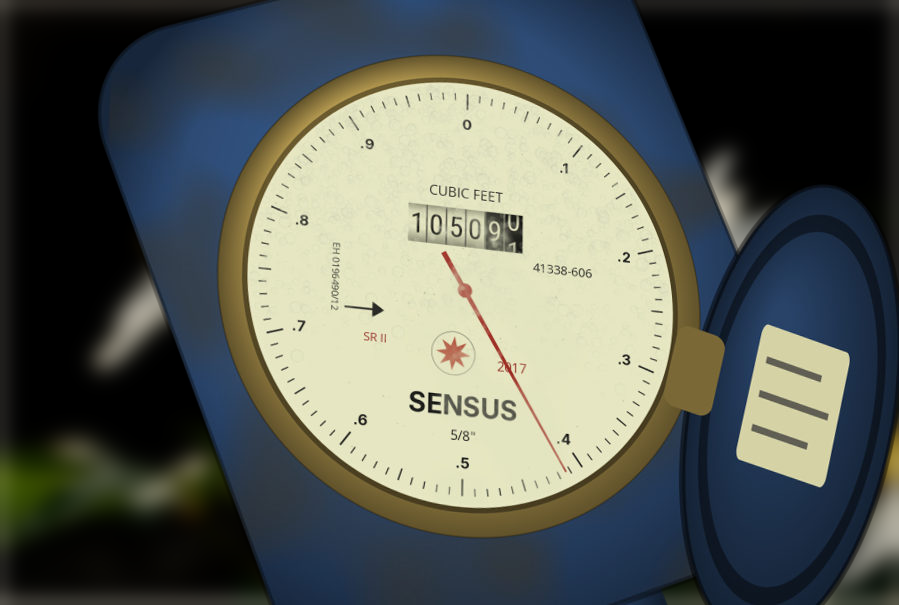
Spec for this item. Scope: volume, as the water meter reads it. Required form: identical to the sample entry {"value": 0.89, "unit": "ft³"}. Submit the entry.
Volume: {"value": 105090.41, "unit": "ft³"}
